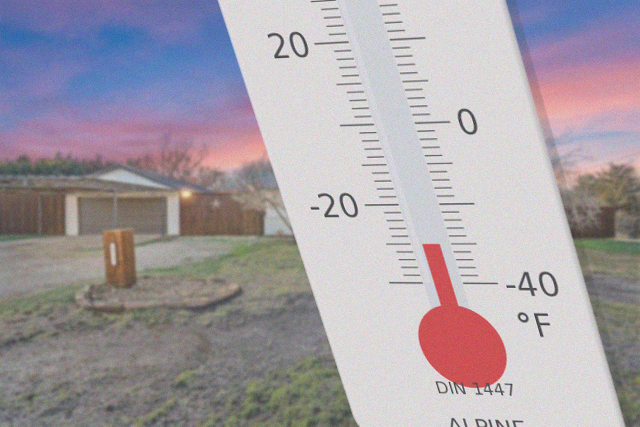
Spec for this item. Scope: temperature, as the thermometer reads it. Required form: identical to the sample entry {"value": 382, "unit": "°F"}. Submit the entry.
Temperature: {"value": -30, "unit": "°F"}
